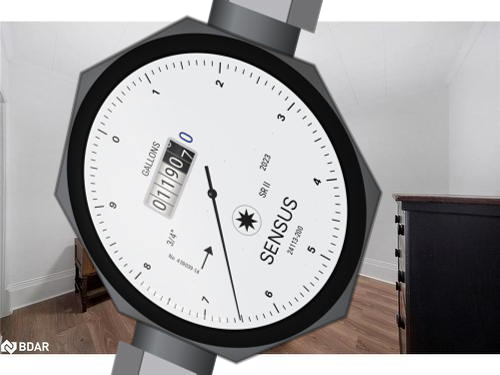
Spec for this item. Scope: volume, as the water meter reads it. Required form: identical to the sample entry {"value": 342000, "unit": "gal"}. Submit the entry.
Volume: {"value": 119066.5, "unit": "gal"}
